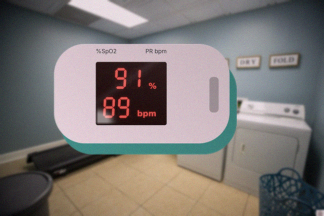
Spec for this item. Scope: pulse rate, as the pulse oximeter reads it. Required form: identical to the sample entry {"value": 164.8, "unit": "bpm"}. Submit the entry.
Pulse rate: {"value": 89, "unit": "bpm"}
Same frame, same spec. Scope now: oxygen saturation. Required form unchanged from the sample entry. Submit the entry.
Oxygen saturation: {"value": 91, "unit": "%"}
